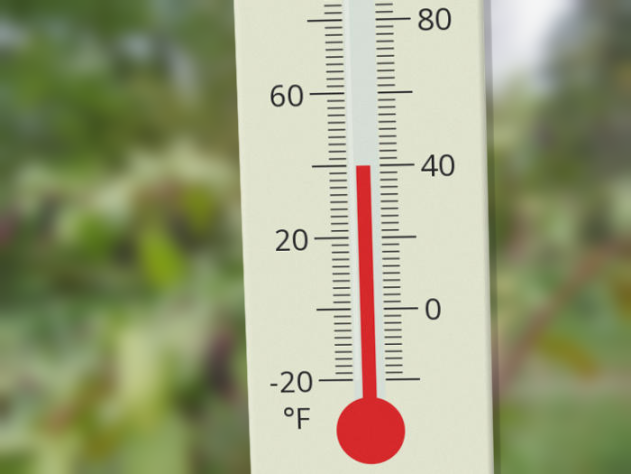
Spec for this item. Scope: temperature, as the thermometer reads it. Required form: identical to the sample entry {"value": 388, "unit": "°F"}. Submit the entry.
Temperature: {"value": 40, "unit": "°F"}
